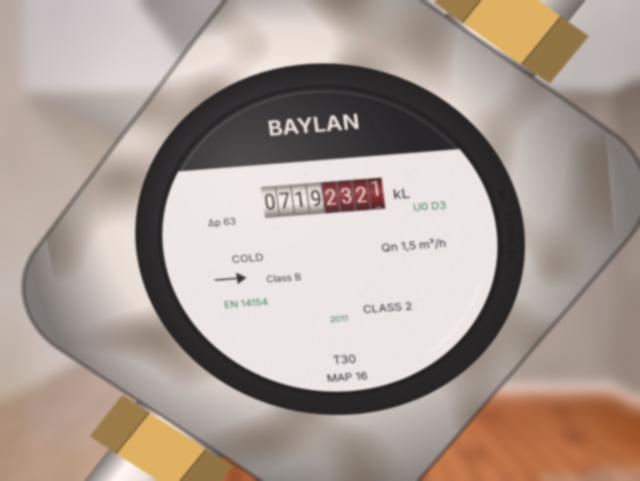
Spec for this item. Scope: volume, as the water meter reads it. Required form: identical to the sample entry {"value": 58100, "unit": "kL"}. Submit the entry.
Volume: {"value": 719.2321, "unit": "kL"}
